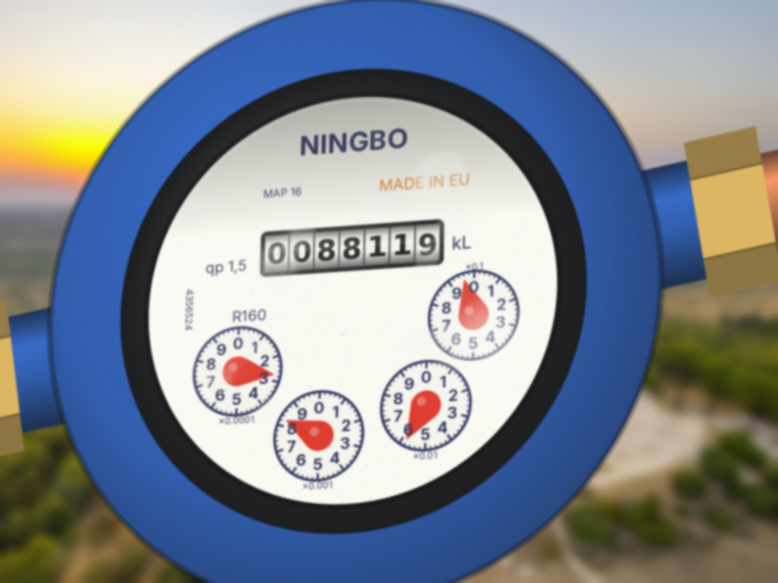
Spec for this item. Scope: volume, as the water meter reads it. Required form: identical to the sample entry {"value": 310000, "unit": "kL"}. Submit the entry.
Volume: {"value": 88118.9582, "unit": "kL"}
